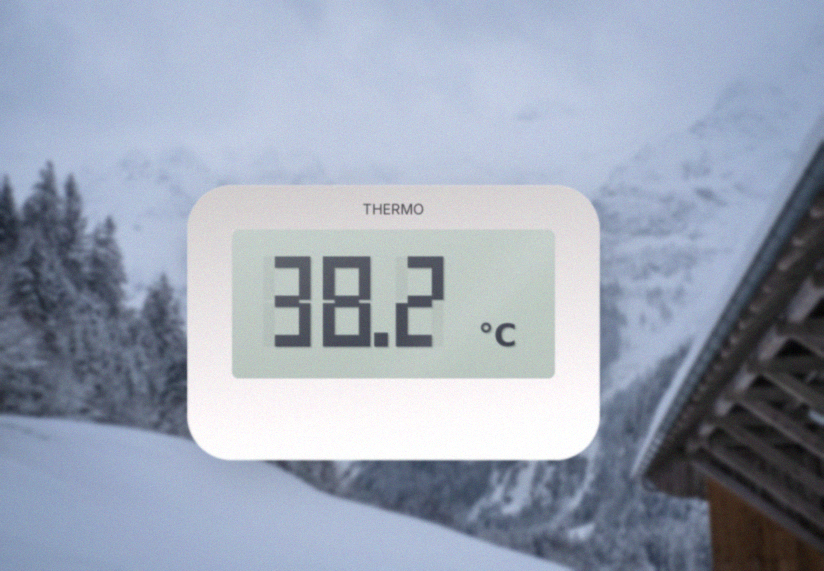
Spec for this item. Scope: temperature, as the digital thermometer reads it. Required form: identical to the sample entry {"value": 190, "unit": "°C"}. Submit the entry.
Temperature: {"value": 38.2, "unit": "°C"}
